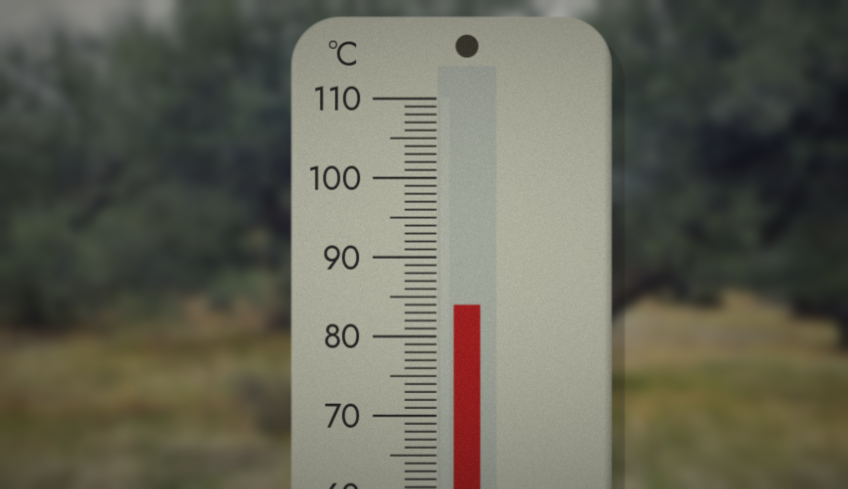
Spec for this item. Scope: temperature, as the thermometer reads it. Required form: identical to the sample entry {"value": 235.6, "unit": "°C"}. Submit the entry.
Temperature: {"value": 84, "unit": "°C"}
